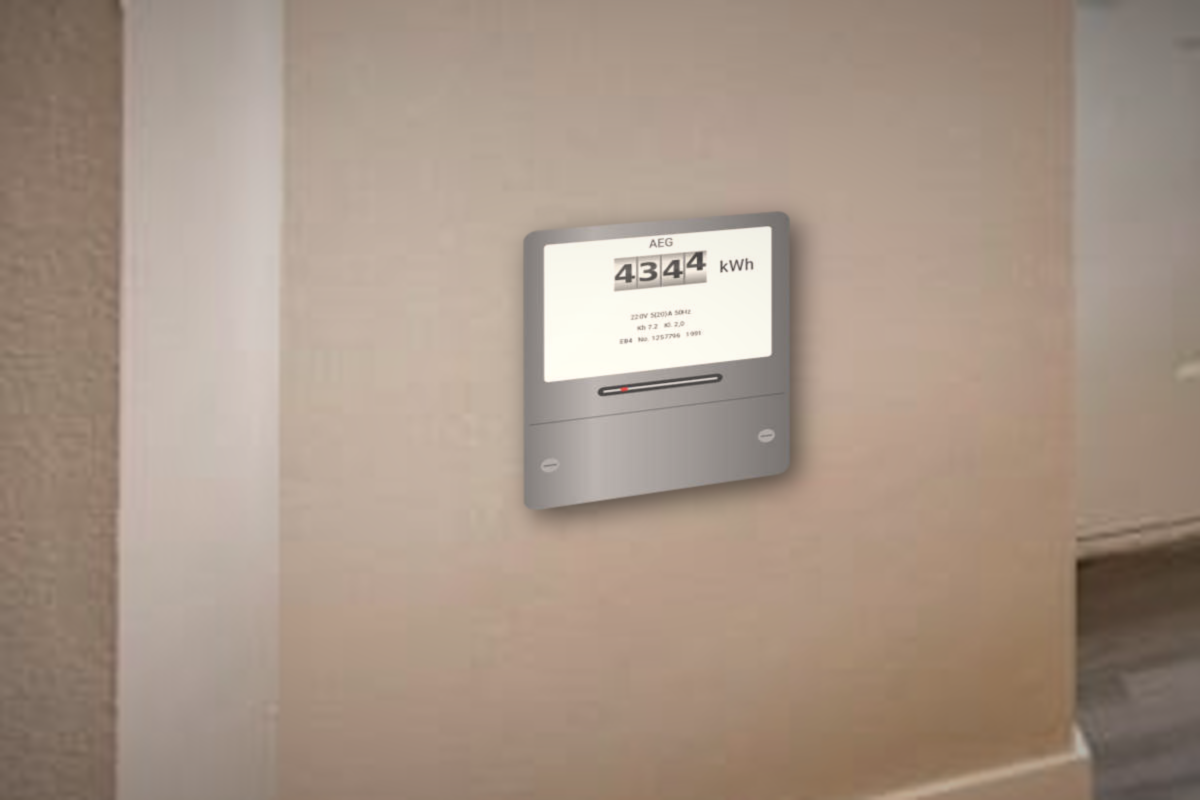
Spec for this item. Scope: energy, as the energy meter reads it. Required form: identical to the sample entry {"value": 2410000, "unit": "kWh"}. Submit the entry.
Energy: {"value": 4344, "unit": "kWh"}
